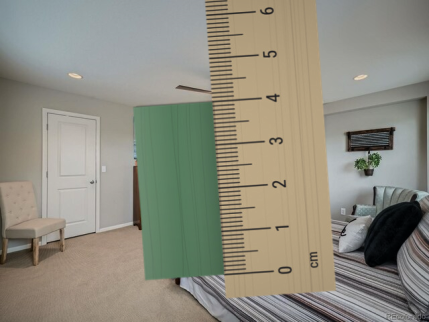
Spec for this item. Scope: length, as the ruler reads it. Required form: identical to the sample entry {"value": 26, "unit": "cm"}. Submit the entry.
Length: {"value": 4, "unit": "cm"}
